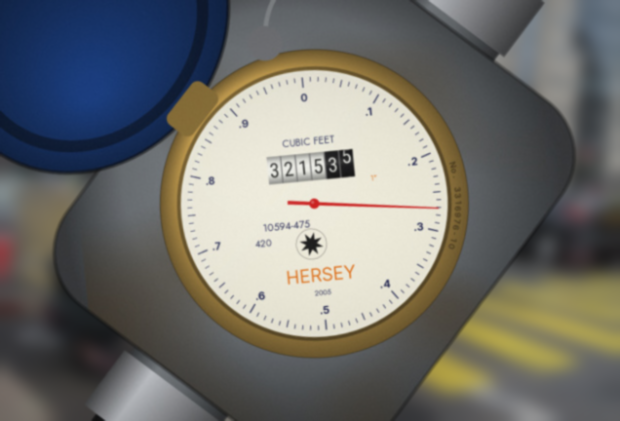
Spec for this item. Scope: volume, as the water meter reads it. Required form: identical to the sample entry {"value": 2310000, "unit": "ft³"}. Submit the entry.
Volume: {"value": 321535.27, "unit": "ft³"}
